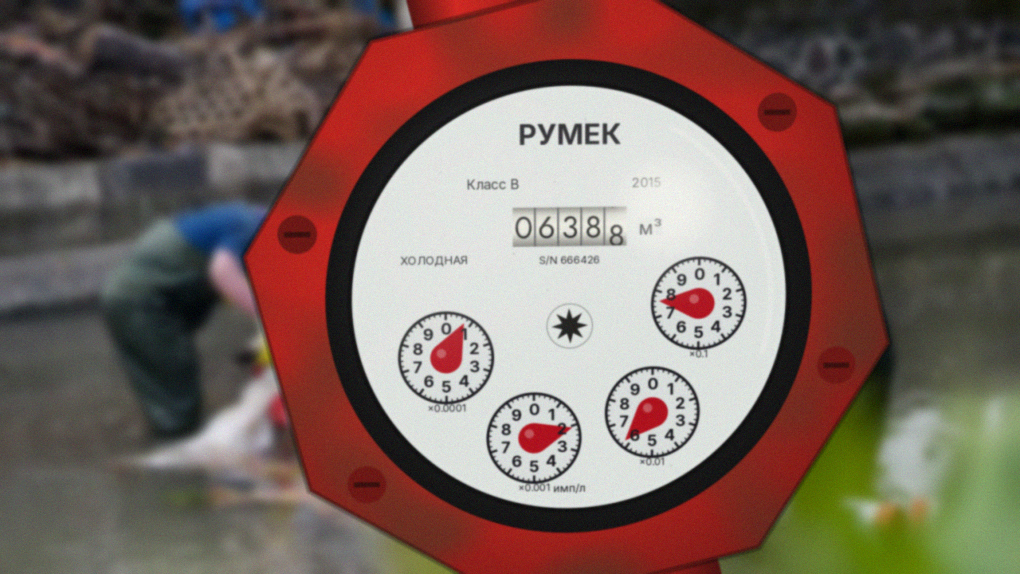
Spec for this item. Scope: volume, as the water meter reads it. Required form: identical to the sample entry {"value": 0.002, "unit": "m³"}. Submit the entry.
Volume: {"value": 6387.7620, "unit": "m³"}
